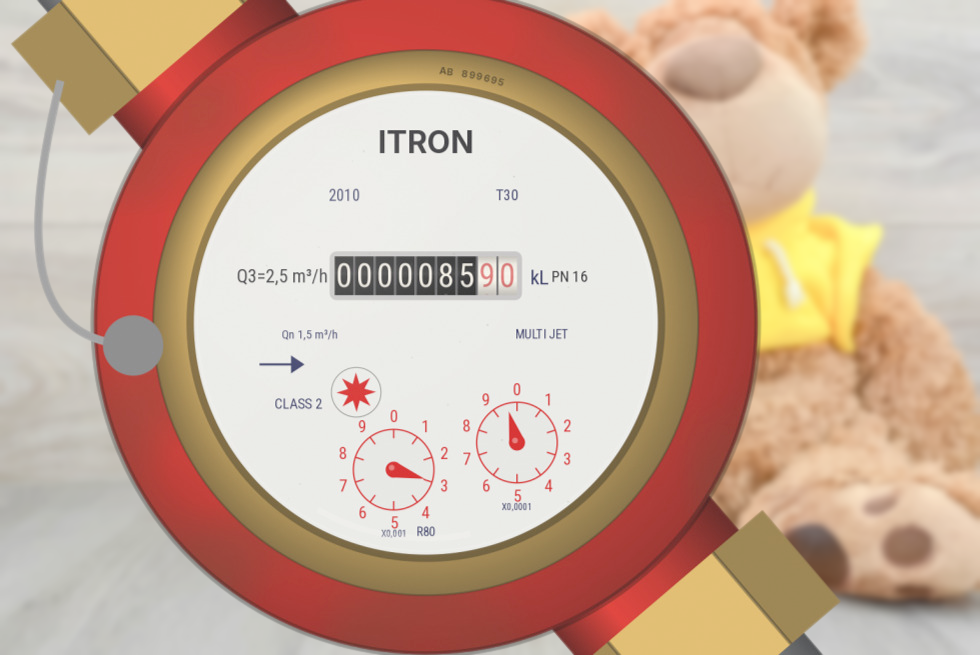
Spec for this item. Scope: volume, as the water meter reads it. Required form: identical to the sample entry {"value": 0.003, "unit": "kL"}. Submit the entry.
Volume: {"value": 85.9029, "unit": "kL"}
